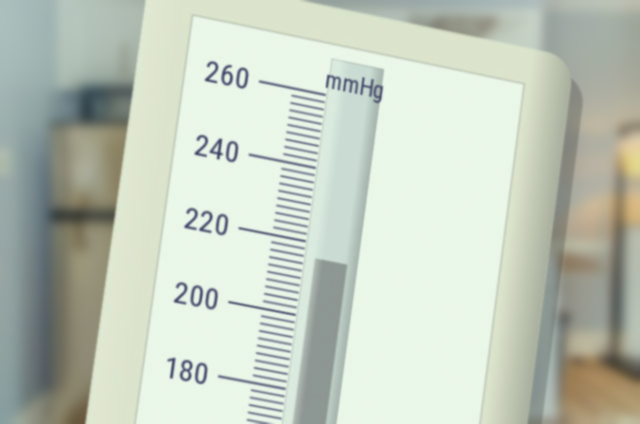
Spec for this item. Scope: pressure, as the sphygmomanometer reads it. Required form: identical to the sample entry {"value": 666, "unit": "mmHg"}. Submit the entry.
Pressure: {"value": 216, "unit": "mmHg"}
